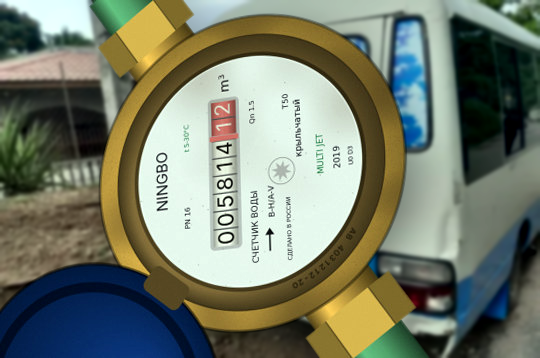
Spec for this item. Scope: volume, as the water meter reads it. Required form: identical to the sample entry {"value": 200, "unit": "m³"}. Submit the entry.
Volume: {"value": 5814.12, "unit": "m³"}
